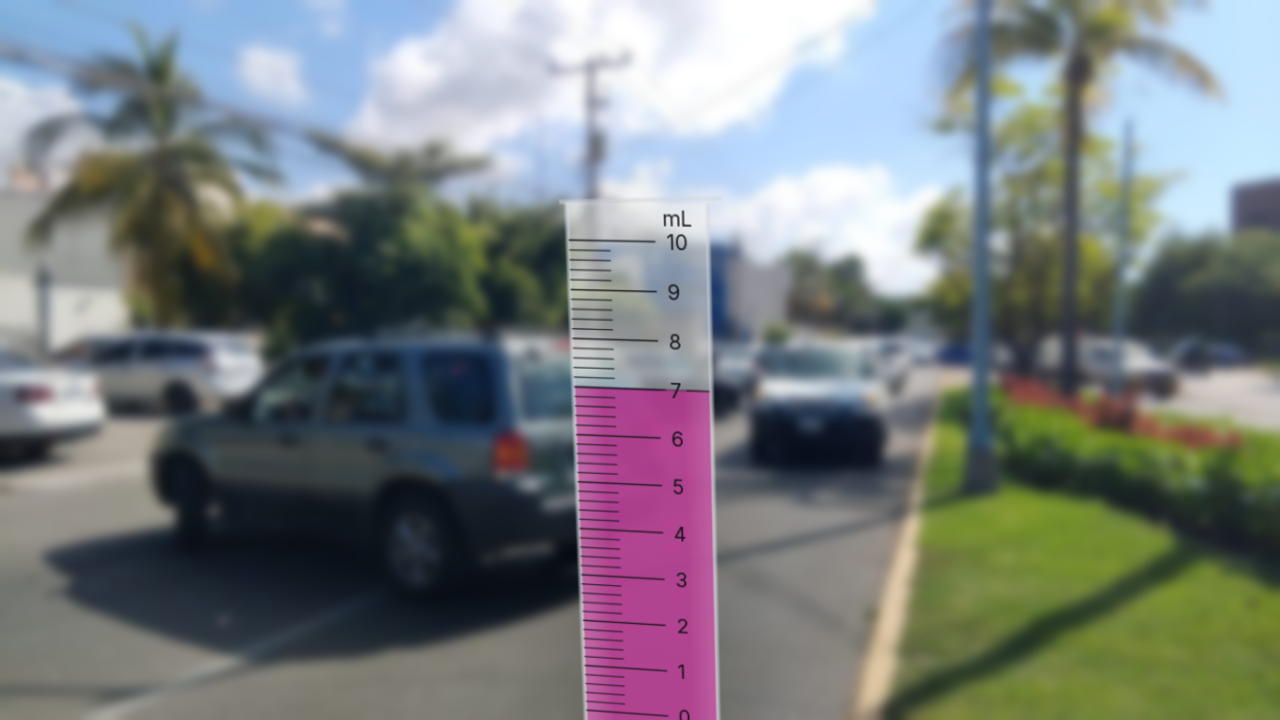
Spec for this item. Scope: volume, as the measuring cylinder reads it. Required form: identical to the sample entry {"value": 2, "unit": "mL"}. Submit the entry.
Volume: {"value": 7, "unit": "mL"}
